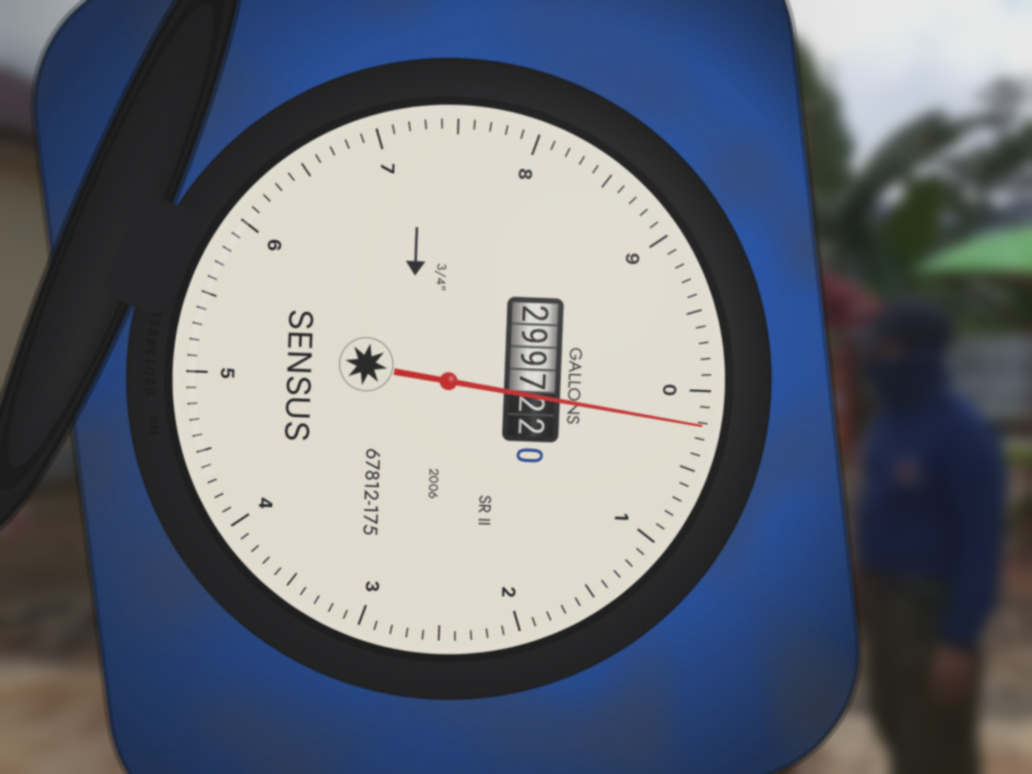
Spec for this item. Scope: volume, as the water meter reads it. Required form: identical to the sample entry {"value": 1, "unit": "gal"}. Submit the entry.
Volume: {"value": 2997220.2, "unit": "gal"}
